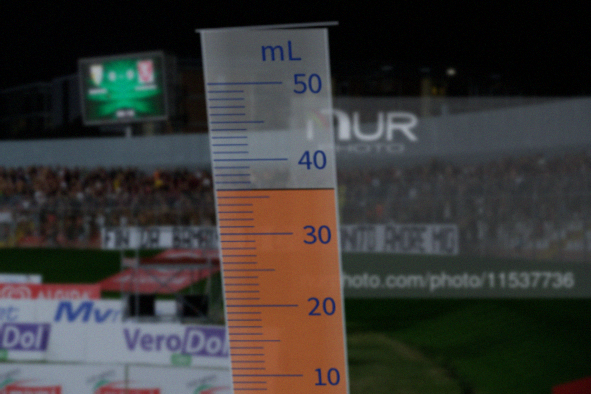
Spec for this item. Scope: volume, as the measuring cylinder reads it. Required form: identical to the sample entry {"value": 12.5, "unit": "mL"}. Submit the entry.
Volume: {"value": 36, "unit": "mL"}
